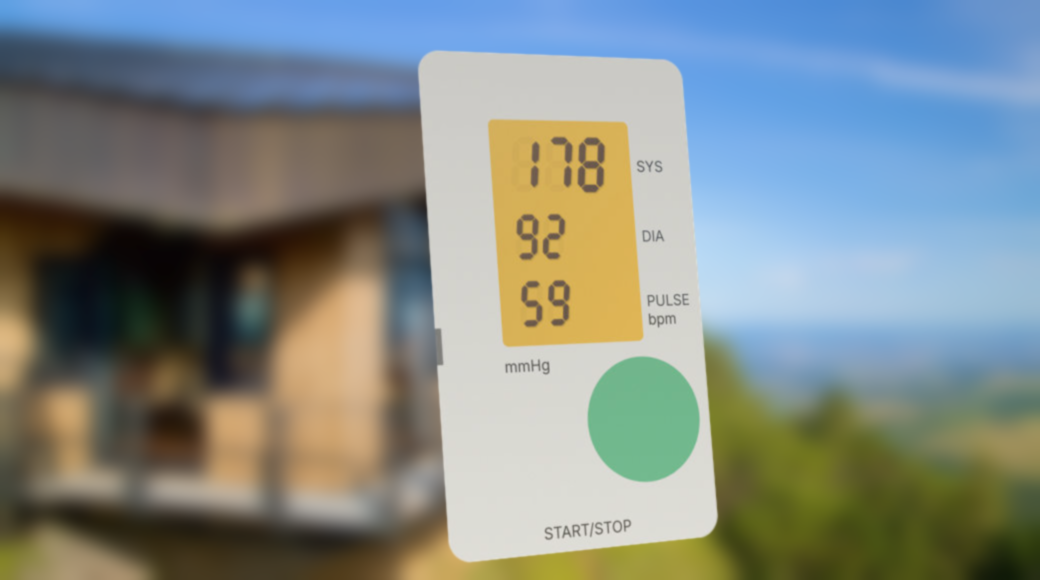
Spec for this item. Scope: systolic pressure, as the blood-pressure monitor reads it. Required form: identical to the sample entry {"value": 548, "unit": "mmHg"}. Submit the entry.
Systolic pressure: {"value": 178, "unit": "mmHg"}
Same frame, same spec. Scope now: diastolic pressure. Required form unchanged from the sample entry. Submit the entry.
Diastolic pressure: {"value": 92, "unit": "mmHg"}
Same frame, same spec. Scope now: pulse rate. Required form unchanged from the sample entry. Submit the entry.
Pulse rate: {"value": 59, "unit": "bpm"}
